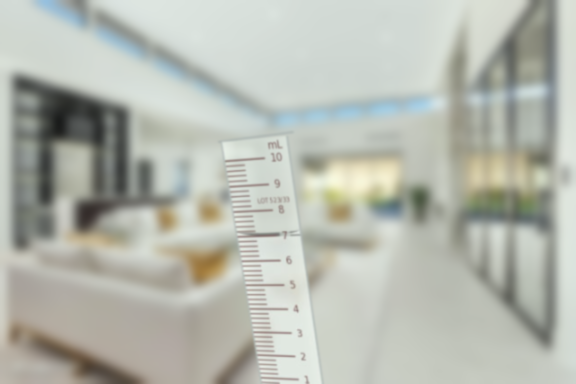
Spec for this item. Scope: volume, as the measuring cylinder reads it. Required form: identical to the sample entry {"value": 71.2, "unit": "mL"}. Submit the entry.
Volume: {"value": 7, "unit": "mL"}
